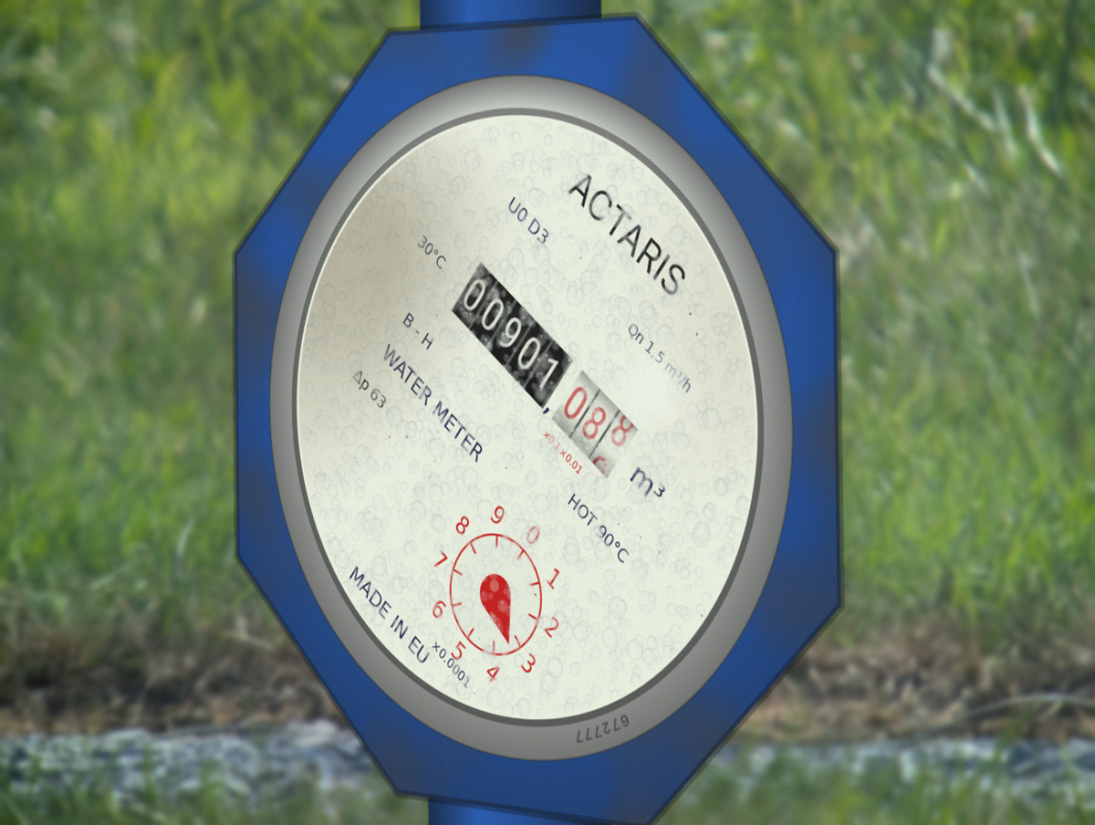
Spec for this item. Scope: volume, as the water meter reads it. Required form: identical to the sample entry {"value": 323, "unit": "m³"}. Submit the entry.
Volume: {"value": 901.0883, "unit": "m³"}
